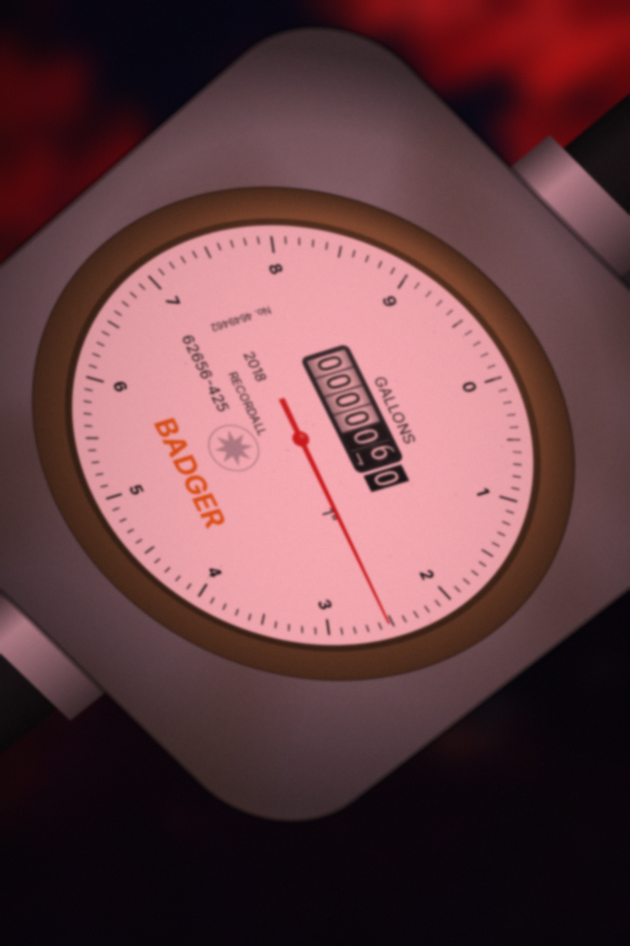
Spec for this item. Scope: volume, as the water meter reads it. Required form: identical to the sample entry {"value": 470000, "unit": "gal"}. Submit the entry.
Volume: {"value": 62.5, "unit": "gal"}
